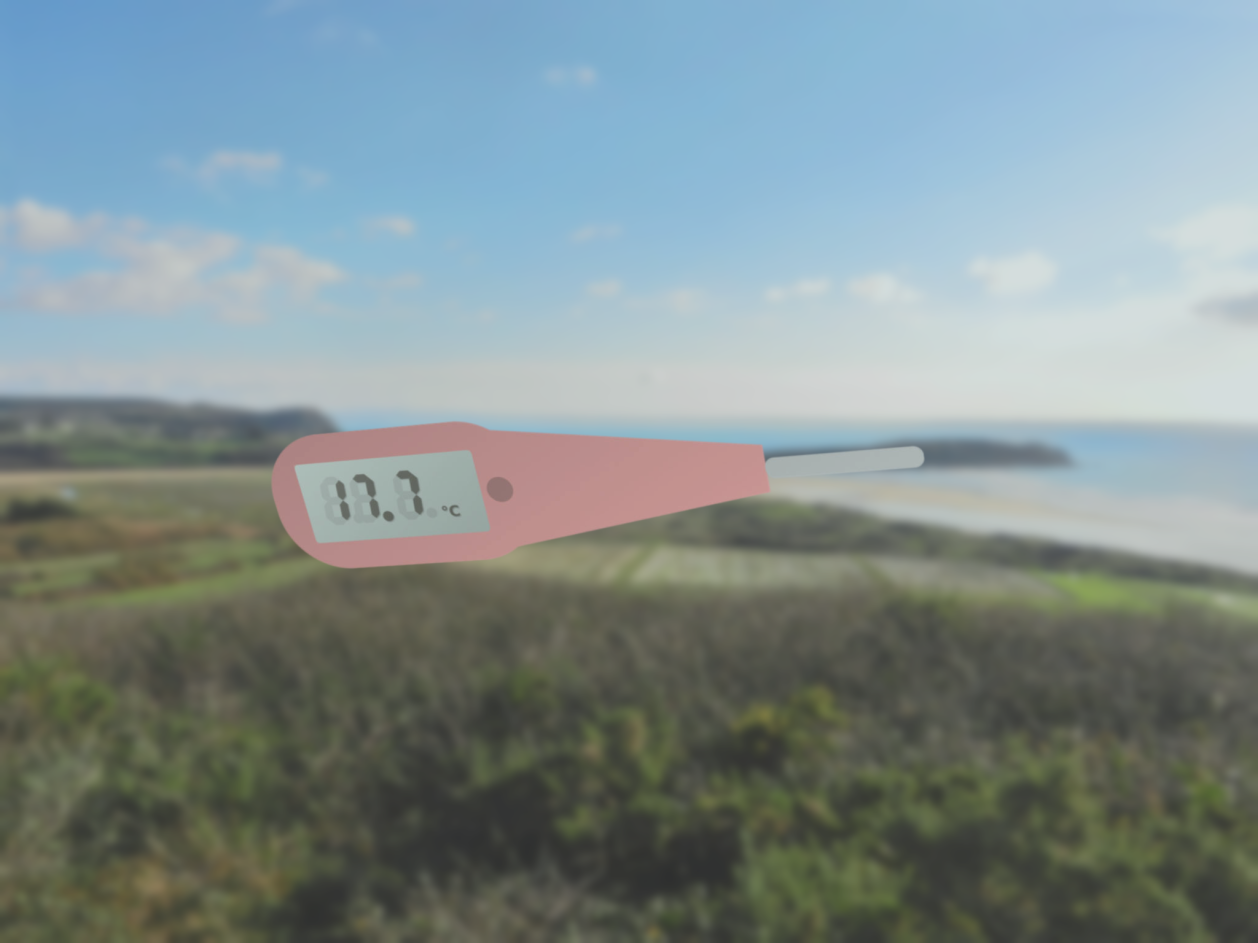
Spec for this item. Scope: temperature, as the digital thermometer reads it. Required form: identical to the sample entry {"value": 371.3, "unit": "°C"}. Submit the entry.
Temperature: {"value": 17.7, "unit": "°C"}
